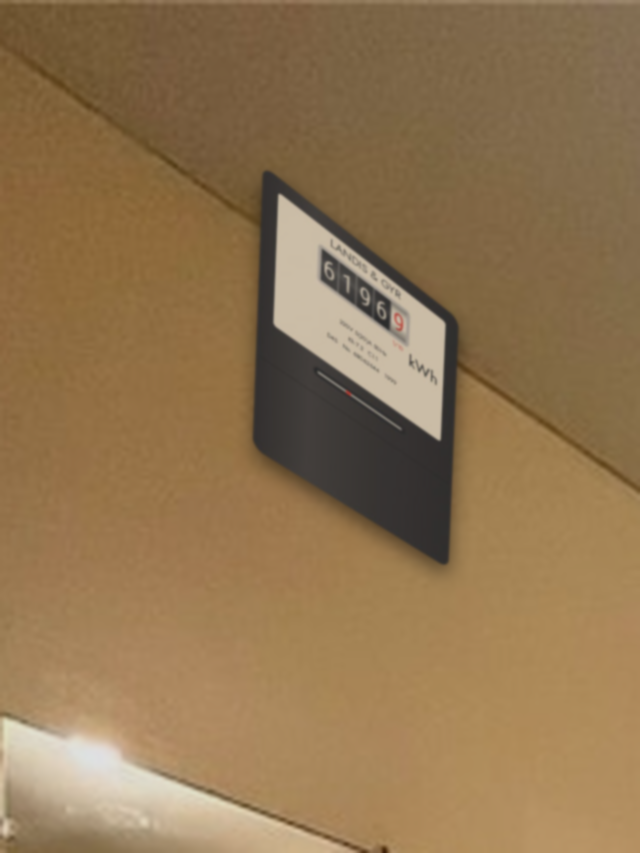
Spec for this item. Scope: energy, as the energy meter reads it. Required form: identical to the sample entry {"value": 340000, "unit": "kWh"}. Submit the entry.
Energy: {"value": 6196.9, "unit": "kWh"}
